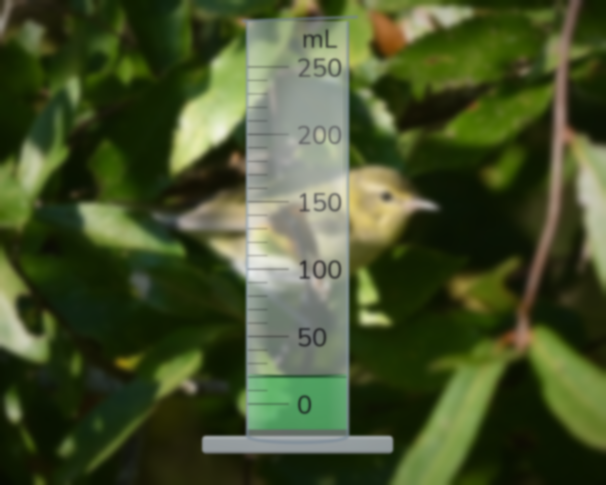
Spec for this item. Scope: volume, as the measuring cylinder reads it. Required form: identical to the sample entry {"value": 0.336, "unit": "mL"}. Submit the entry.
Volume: {"value": 20, "unit": "mL"}
